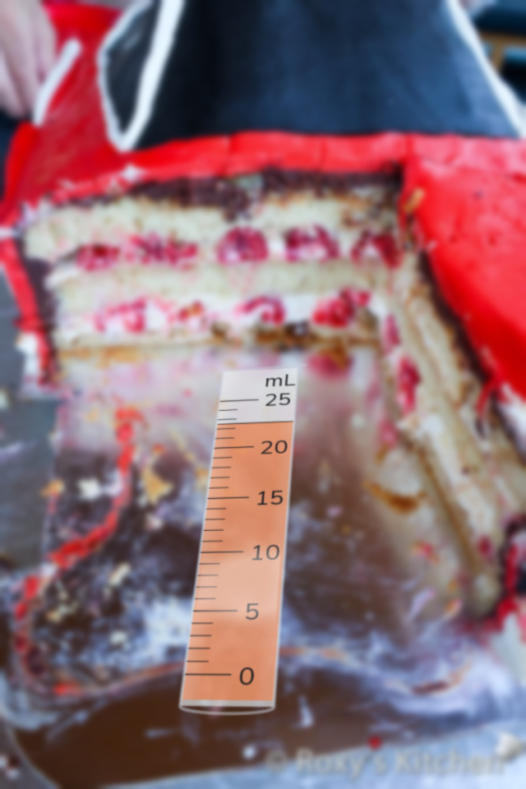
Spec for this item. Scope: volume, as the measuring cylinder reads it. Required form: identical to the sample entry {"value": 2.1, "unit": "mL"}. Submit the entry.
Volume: {"value": 22.5, "unit": "mL"}
